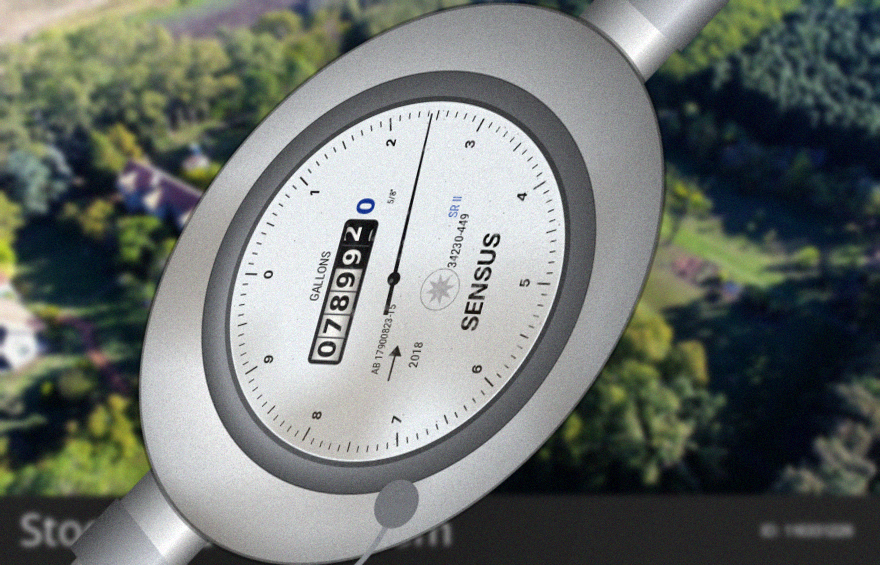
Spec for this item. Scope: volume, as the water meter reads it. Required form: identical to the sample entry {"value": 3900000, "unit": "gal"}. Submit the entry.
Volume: {"value": 789922.4, "unit": "gal"}
